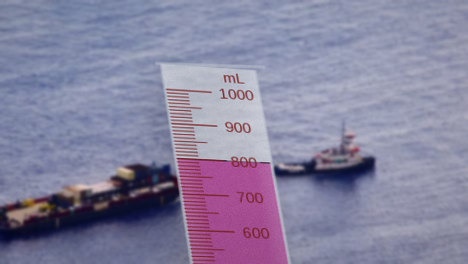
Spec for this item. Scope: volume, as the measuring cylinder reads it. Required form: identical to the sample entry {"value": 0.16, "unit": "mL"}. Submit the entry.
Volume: {"value": 800, "unit": "mL"}
